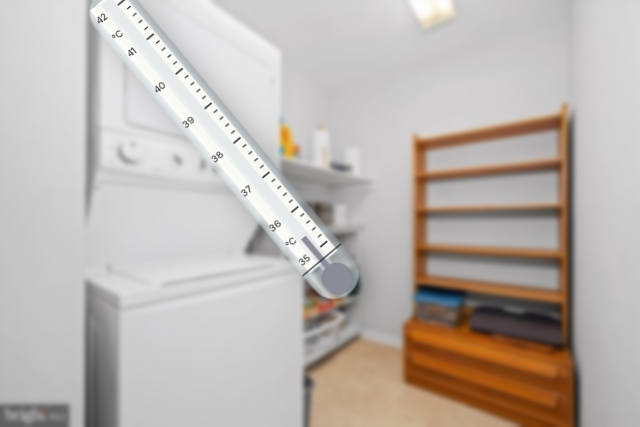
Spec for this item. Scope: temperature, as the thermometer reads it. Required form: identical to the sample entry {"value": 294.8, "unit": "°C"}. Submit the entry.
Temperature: {"value": 35.4, "unit": "°C"}
